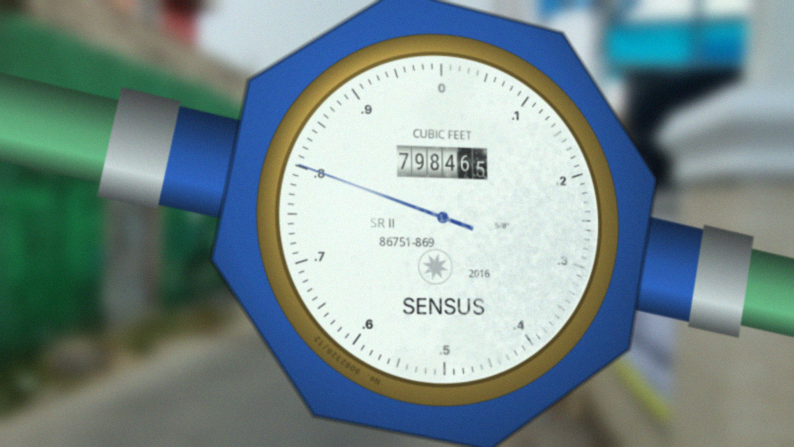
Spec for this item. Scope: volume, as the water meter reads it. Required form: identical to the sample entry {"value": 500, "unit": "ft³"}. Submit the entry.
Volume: {"value": 798464.80, "unit": "ft³"}
